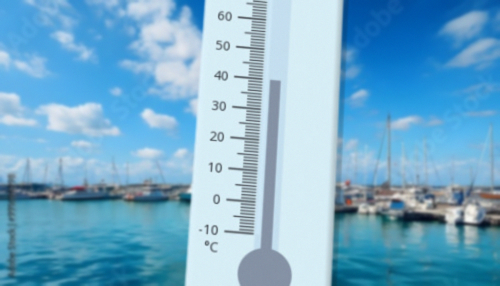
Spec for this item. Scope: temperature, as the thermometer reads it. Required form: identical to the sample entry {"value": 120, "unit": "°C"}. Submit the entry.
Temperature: {"value": 40, "unit": "°C"}
